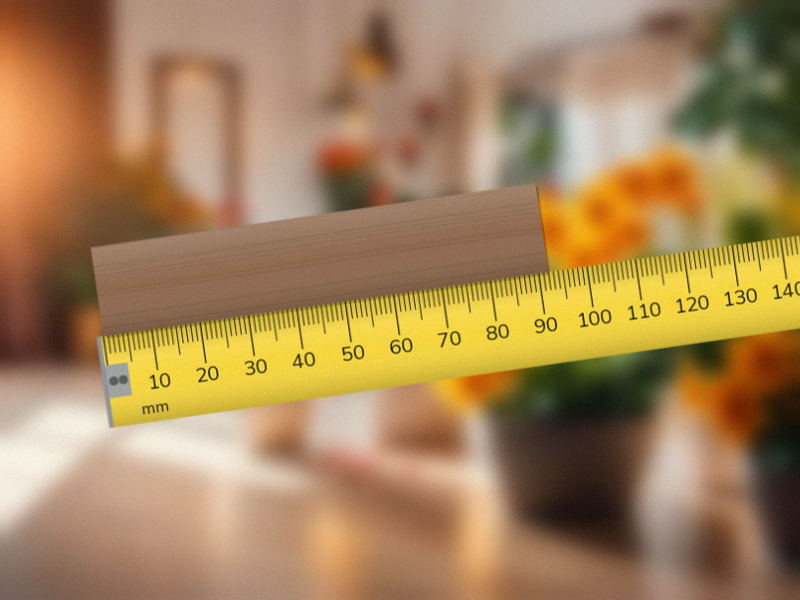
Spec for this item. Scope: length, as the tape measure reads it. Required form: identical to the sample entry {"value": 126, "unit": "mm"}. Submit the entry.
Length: {"value": 92, "unit": "mm"}
